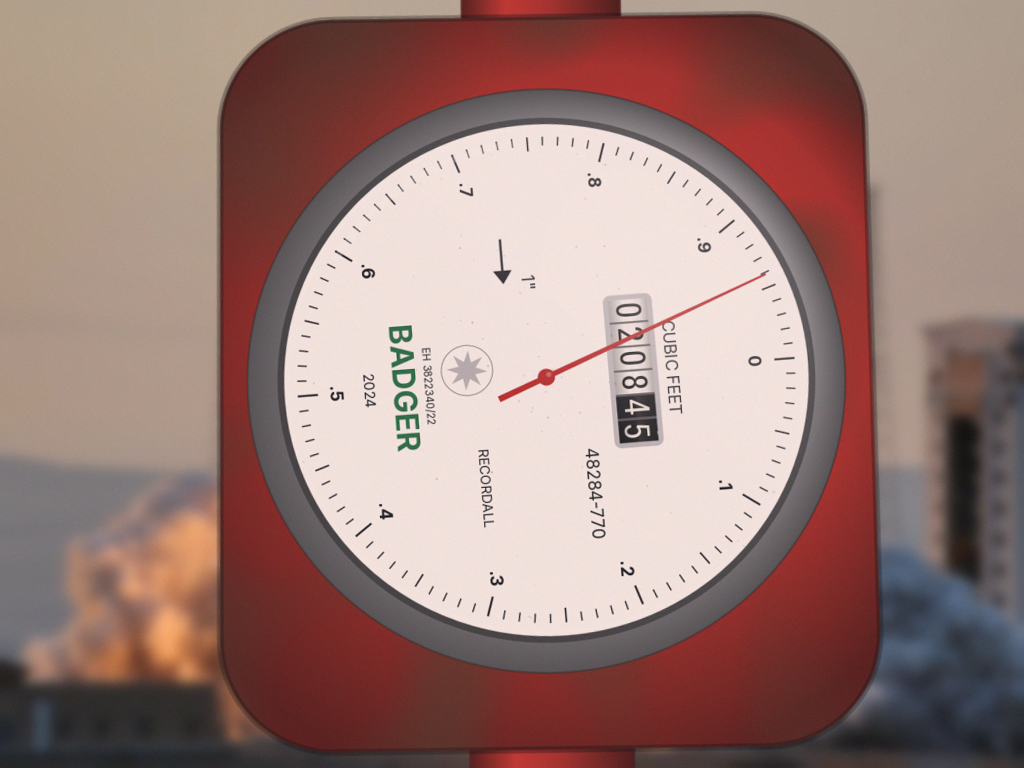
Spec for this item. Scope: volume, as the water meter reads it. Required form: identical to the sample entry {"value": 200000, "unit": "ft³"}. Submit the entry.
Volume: {"value": 20844.94, "unit": "ft³"}
